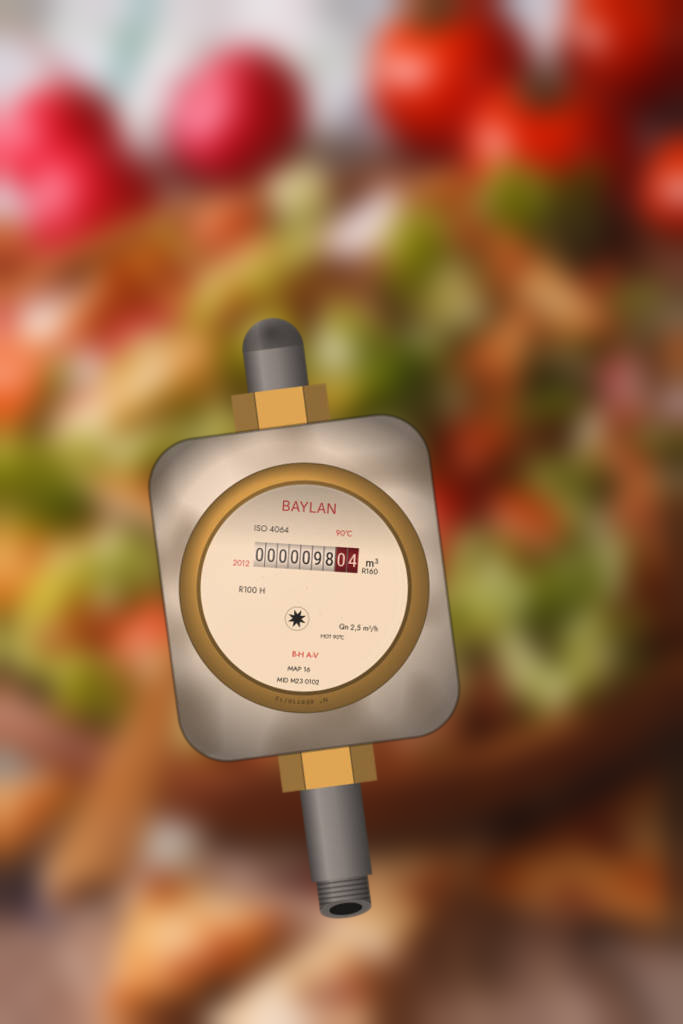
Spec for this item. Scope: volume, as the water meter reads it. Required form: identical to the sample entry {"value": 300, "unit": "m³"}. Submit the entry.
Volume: {"value": 98.04, "unit": "m³"}
